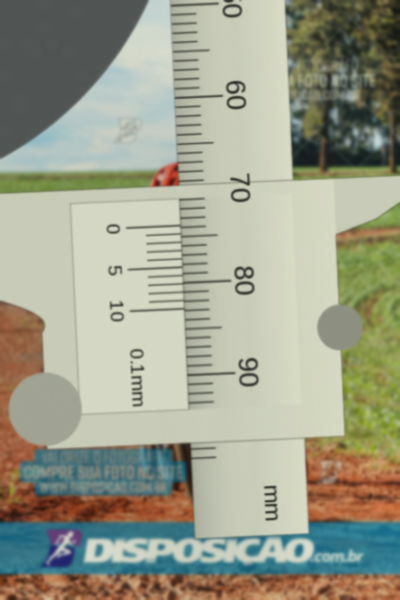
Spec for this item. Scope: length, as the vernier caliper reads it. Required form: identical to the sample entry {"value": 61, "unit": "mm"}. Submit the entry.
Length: {"value": 73.8, "unit": "mm"}
